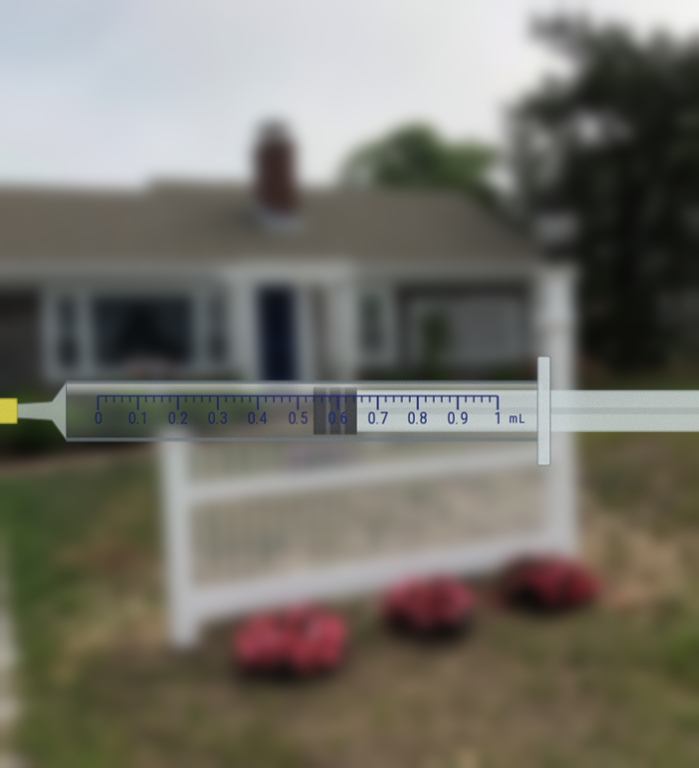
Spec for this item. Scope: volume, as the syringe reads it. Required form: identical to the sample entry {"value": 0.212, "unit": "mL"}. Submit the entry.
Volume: {"value": 0.54, "unit": "mL"}
